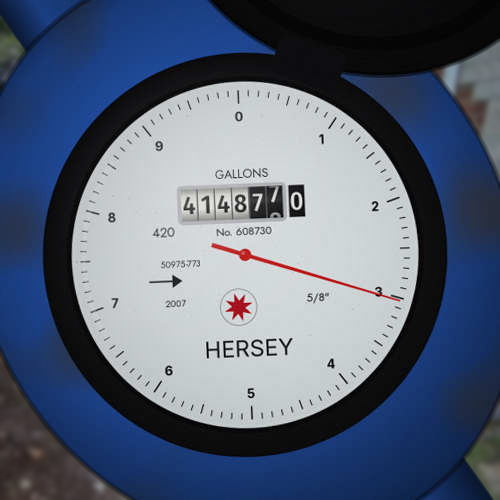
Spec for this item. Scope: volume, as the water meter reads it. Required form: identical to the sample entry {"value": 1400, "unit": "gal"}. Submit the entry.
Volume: {"value": 4148773.0, "unit": "gal"}
